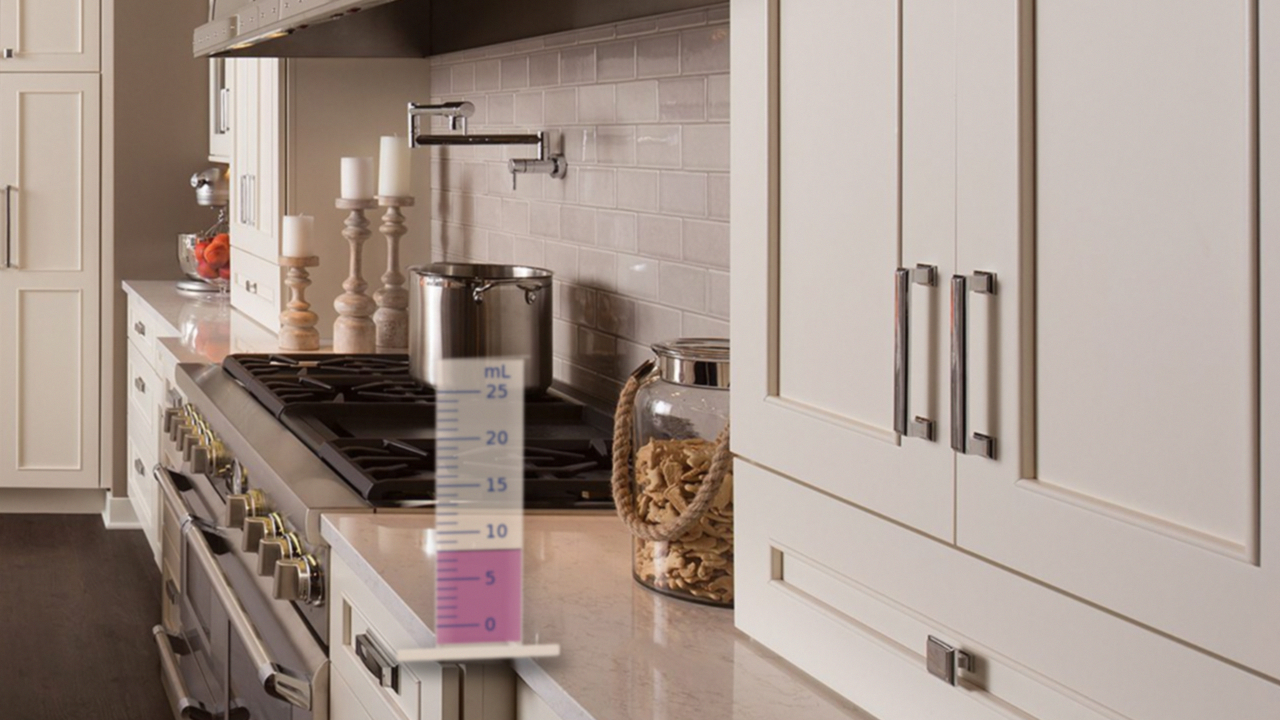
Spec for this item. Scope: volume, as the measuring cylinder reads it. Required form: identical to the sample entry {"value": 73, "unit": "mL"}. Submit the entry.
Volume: {"value": 8, "unit": "mL"}
